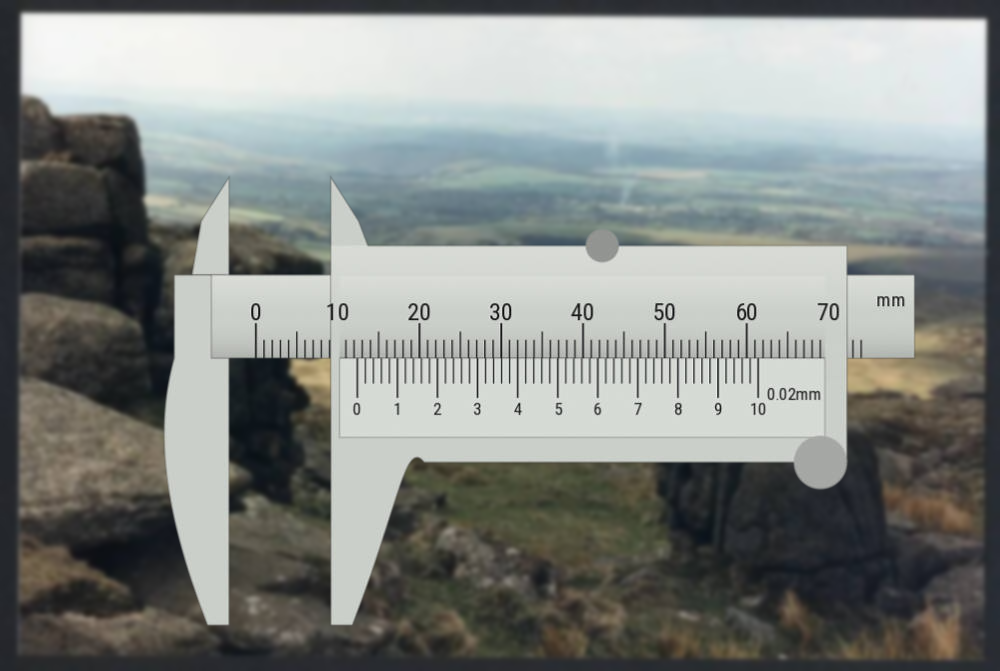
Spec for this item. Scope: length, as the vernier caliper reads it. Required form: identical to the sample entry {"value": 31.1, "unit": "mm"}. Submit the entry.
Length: {"value": 12.4, "unit": "mm"}
